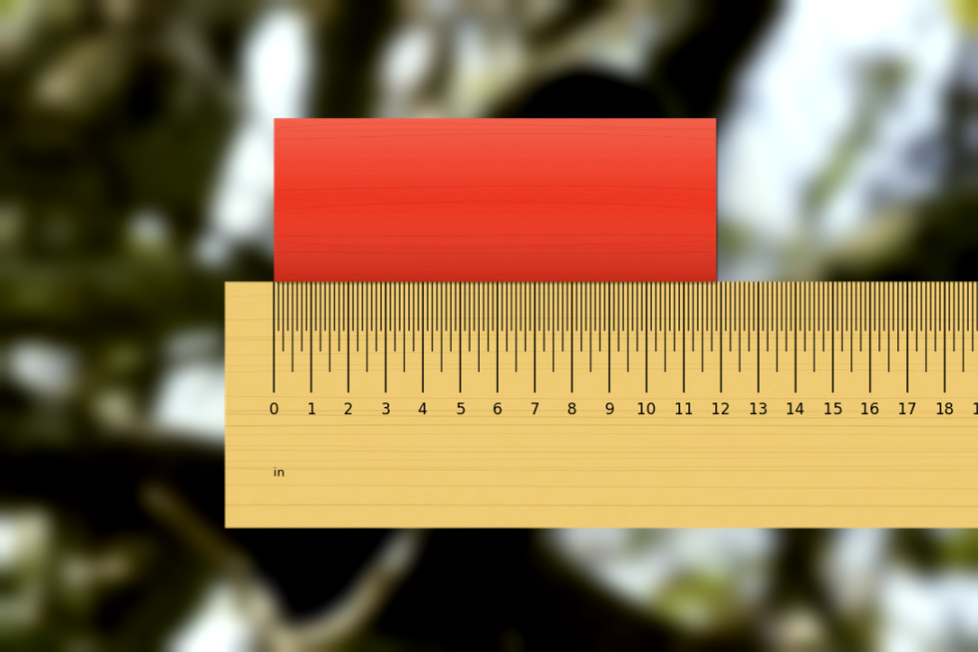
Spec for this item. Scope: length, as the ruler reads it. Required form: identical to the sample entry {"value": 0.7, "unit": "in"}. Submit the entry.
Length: {"value": 11.875, "unit": "in"}
